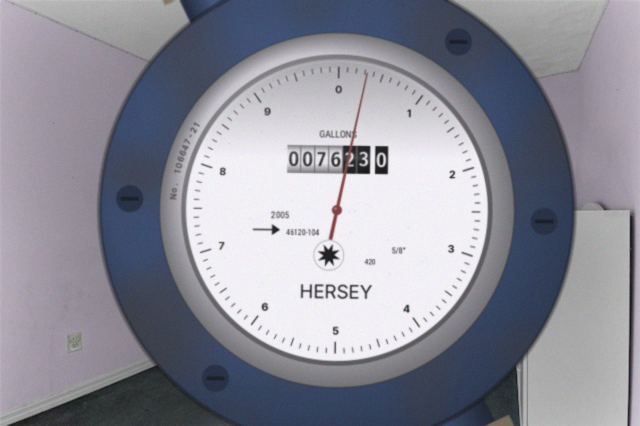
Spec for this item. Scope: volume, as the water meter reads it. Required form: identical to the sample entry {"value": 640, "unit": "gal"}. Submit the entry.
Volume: {"value": 76230.3, "unit": "gal"}
